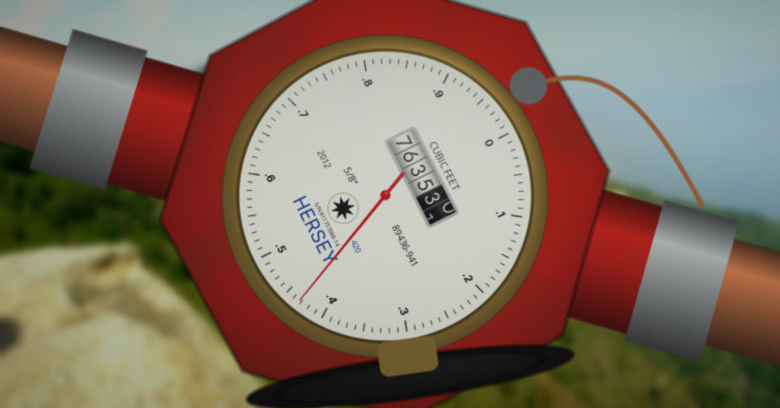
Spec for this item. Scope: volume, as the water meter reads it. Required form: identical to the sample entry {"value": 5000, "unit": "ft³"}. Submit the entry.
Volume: {"value": 763530.43, "unit": "ft³"}
